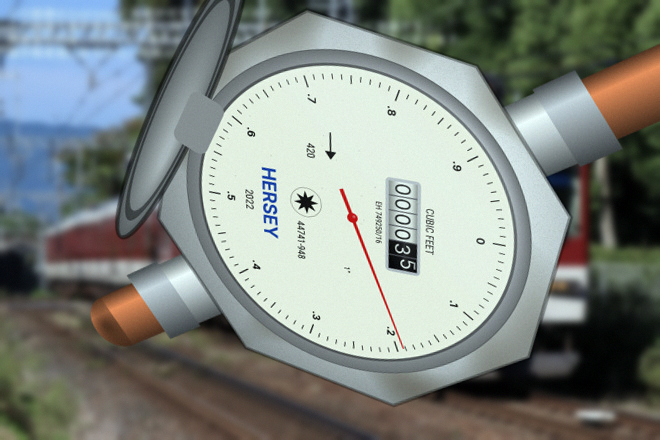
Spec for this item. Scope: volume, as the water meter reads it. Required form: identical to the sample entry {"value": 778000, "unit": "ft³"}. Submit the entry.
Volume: {"value": 35.19, "unit": "ft³"}
